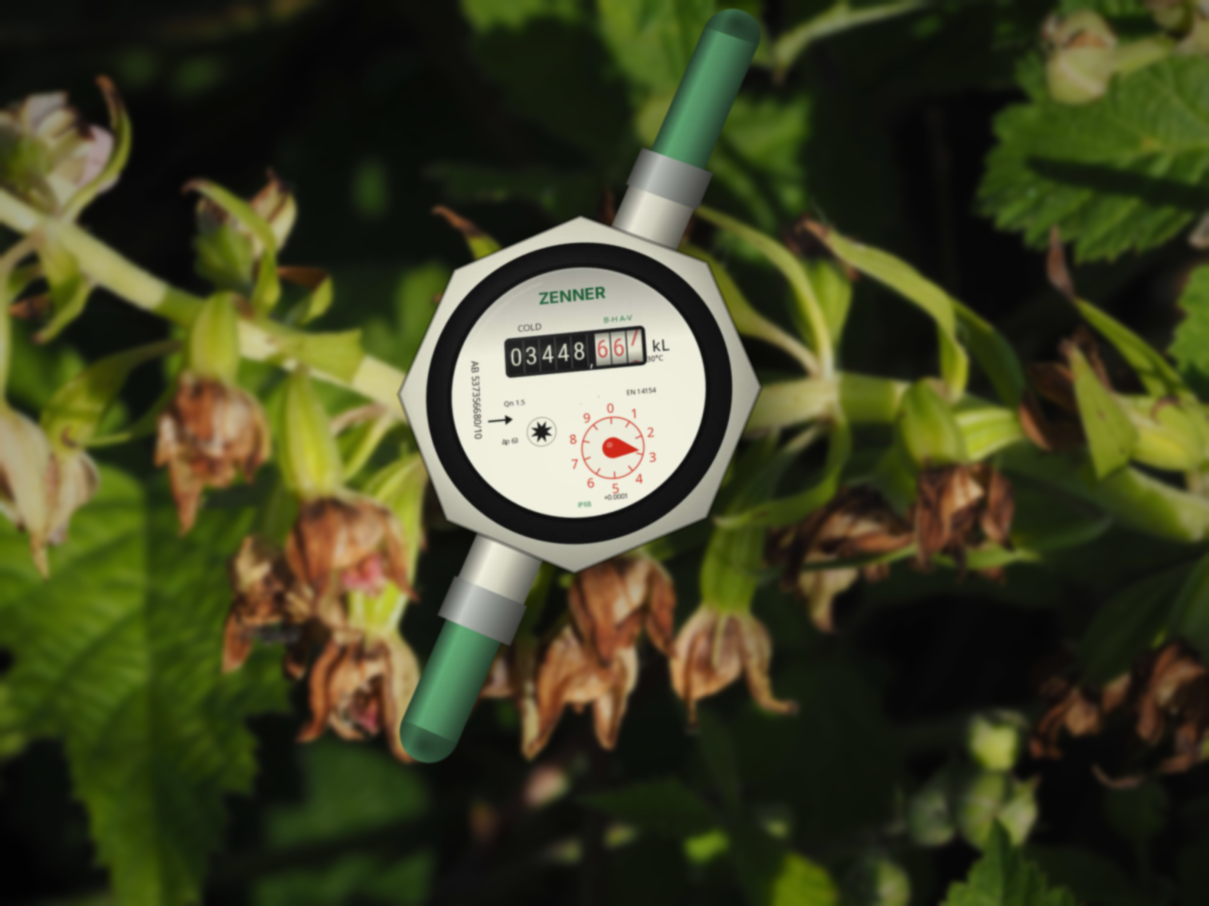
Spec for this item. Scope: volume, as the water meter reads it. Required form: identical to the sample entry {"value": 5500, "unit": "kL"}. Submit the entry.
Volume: {"value": 3448.6672, "unit": "kL"}
